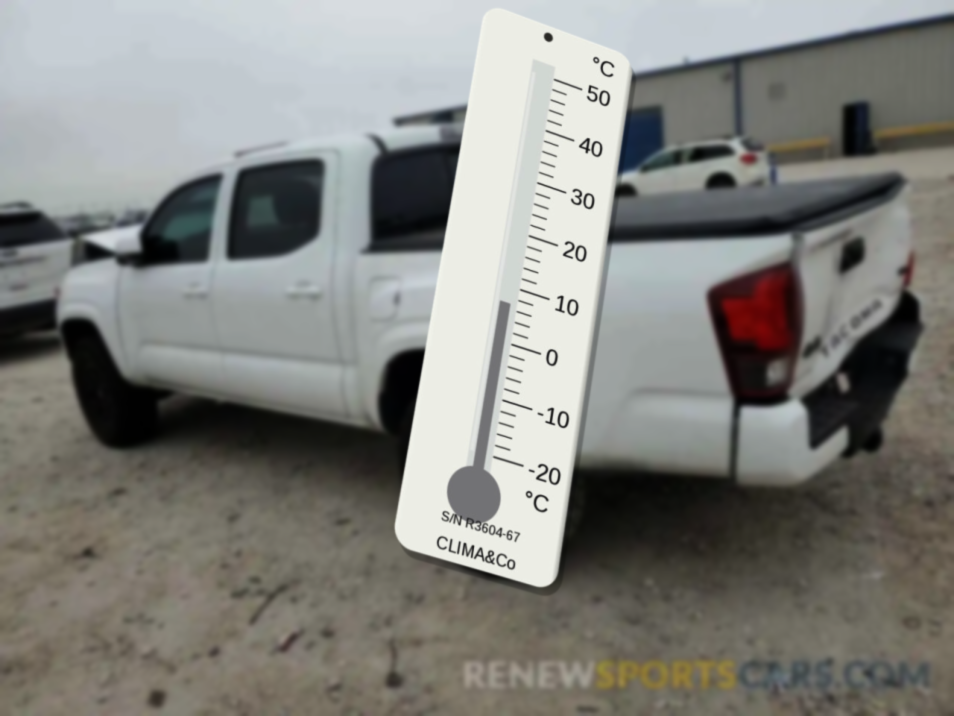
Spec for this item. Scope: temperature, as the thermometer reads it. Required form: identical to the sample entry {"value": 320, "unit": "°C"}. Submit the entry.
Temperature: {"value": 7, "unit": "°C"}
